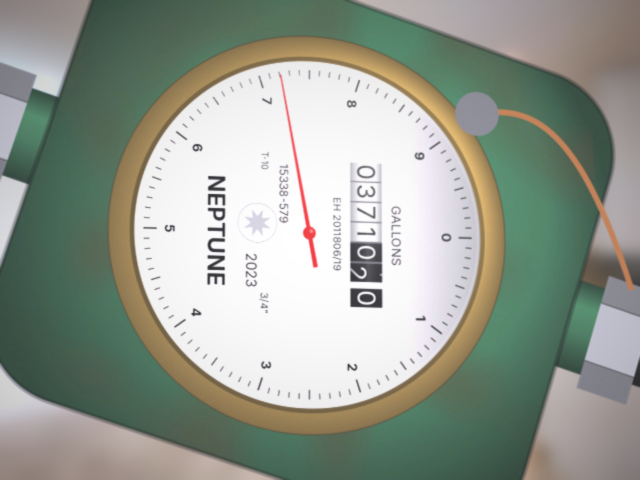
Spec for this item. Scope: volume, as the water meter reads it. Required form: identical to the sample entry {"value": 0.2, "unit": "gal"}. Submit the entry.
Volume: {"value": 371017.2, "unit": "gal"}
